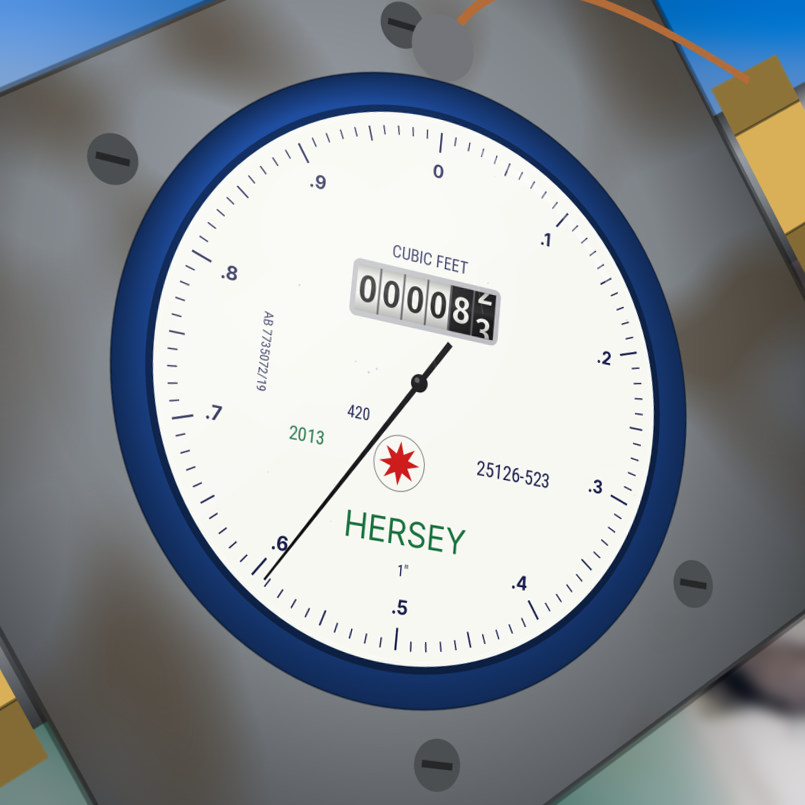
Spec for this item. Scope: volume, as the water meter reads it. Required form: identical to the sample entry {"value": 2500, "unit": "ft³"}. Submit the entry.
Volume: {"value": 82.59, "unit": "ft³"}
